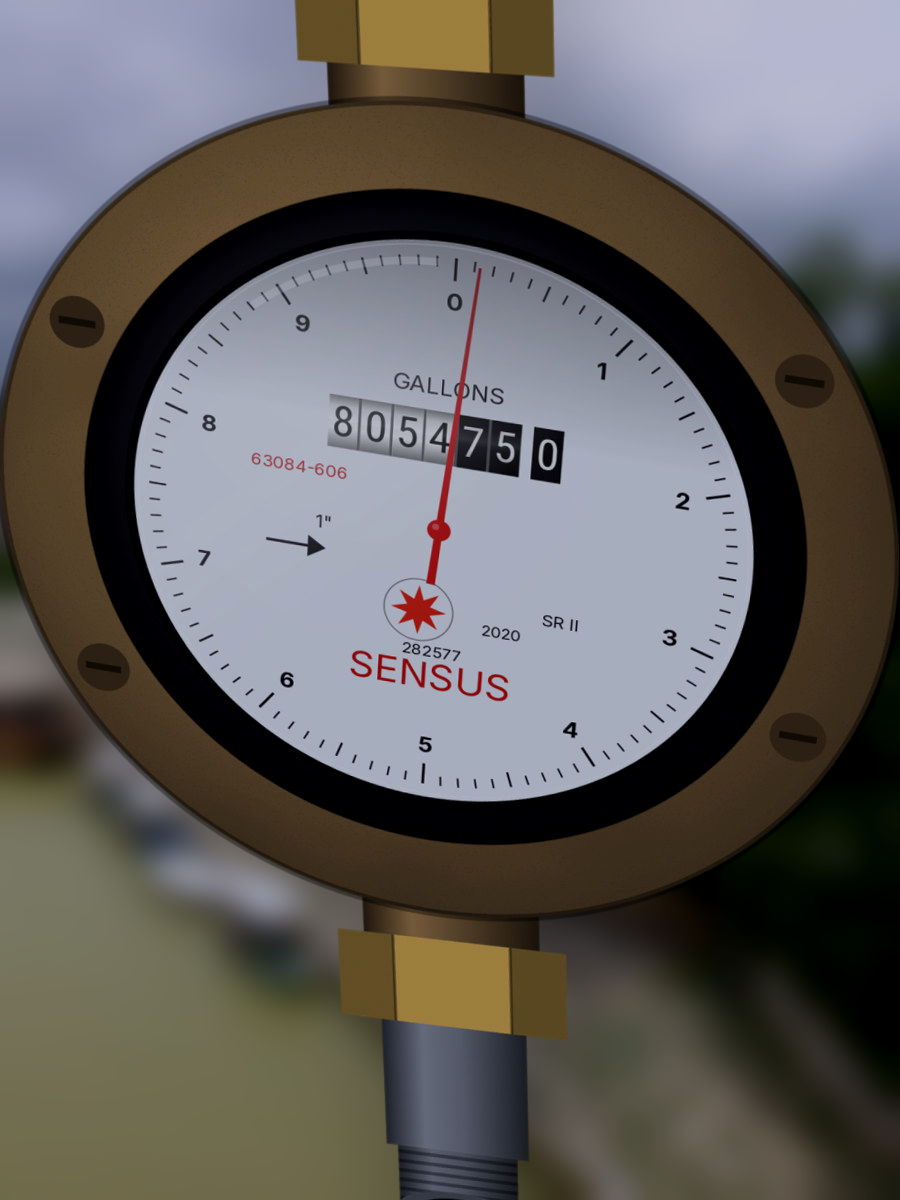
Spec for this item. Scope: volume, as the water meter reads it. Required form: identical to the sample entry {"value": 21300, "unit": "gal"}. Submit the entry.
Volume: {"value": 8054750.1, "unit": "gal"}
